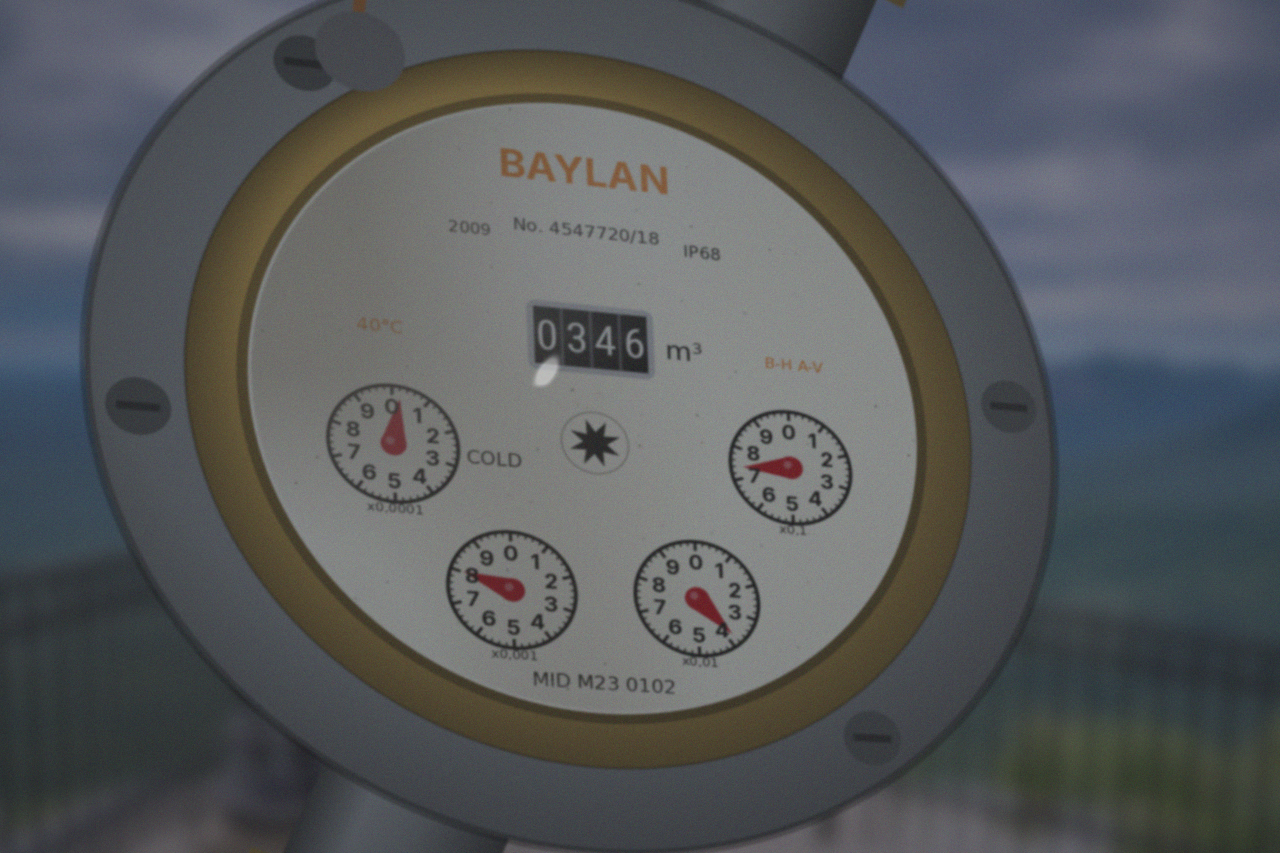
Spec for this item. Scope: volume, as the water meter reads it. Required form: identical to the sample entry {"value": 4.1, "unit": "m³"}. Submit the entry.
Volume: {"value": 346.7380, "unit": "m³"}
